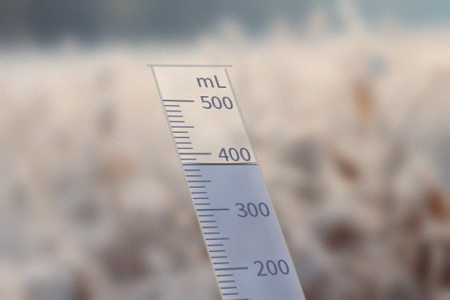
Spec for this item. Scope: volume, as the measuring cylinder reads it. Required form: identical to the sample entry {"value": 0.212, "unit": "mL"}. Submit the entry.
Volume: {"value": 380, "unit": "mL"}
